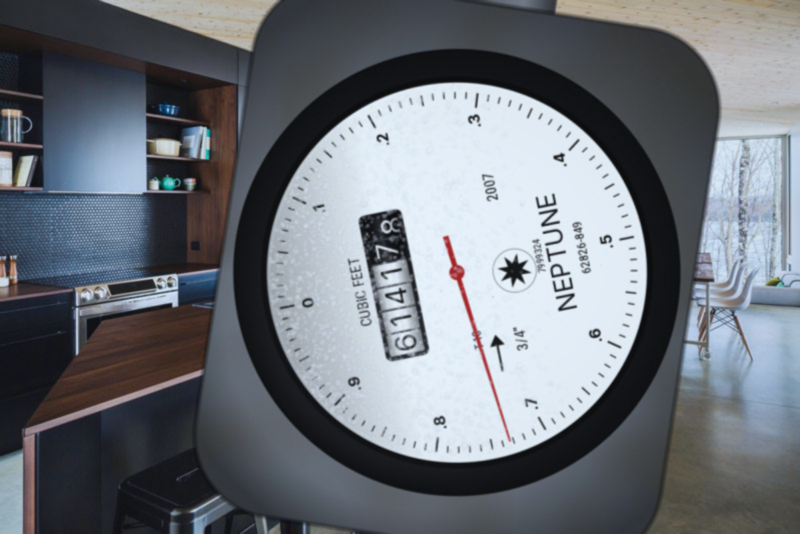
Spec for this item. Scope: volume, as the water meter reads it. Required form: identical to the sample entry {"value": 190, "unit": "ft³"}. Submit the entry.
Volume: {"value": 614177.73, "unit": "ft³"}
